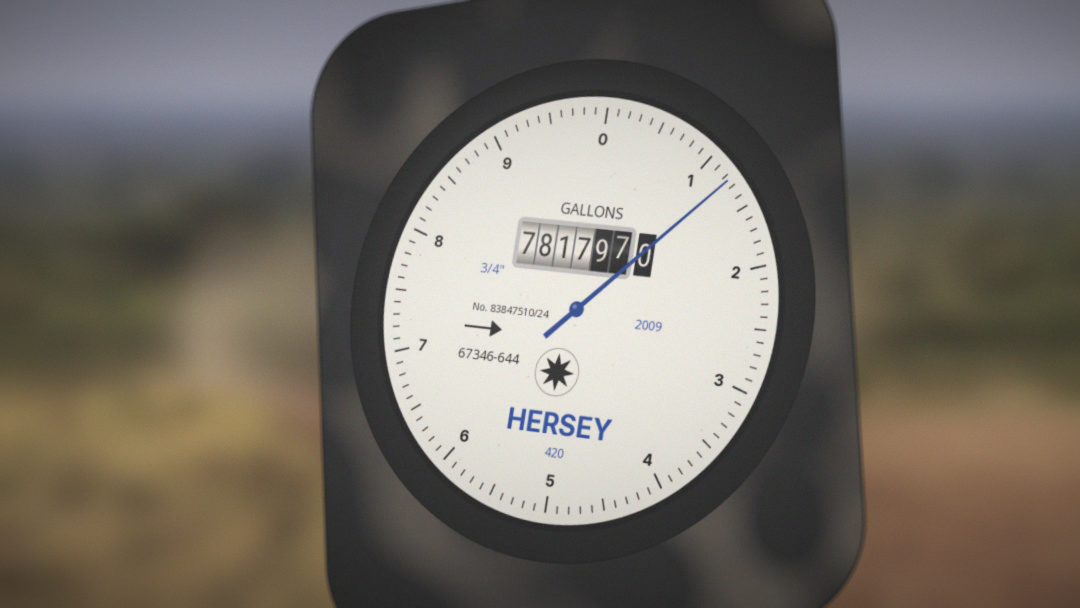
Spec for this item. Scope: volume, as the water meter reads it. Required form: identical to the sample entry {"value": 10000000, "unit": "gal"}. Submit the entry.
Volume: {"value": 7817971.2, "unit": "gal"}
